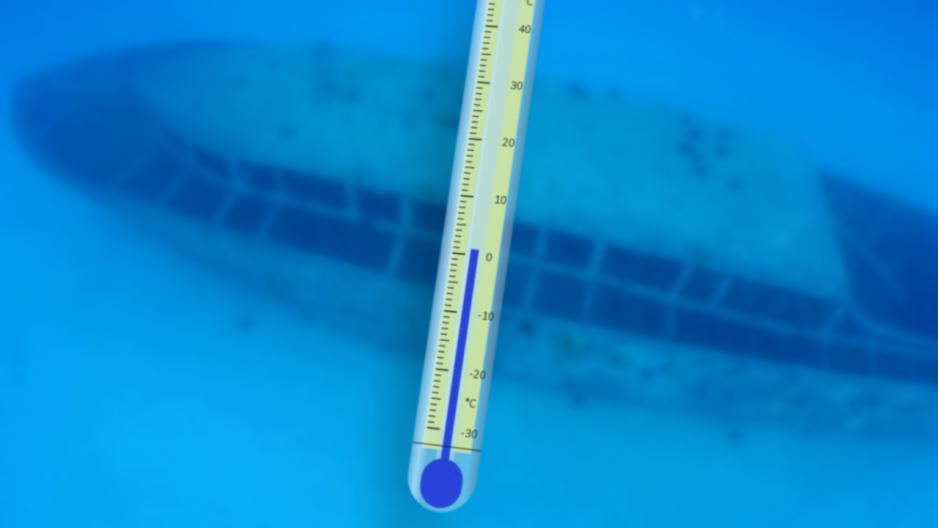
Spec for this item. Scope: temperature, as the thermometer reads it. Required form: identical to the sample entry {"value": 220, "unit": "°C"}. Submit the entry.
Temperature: {"value": 1, "unit": "°C"}
